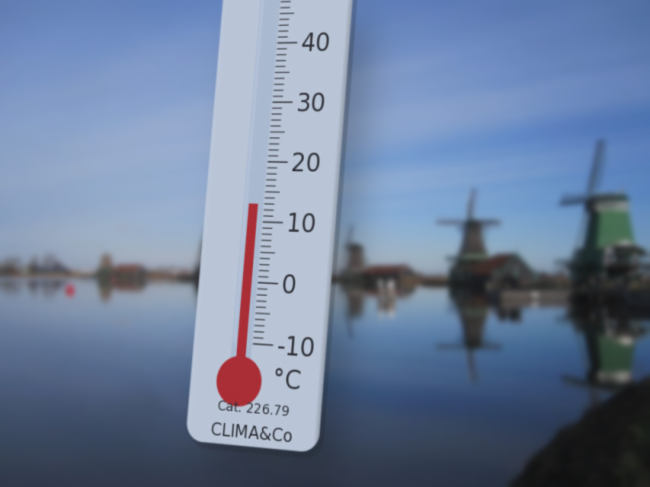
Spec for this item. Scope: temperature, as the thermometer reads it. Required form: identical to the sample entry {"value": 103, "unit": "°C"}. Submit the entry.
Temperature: {"value": 13, "unit": "°C"}
